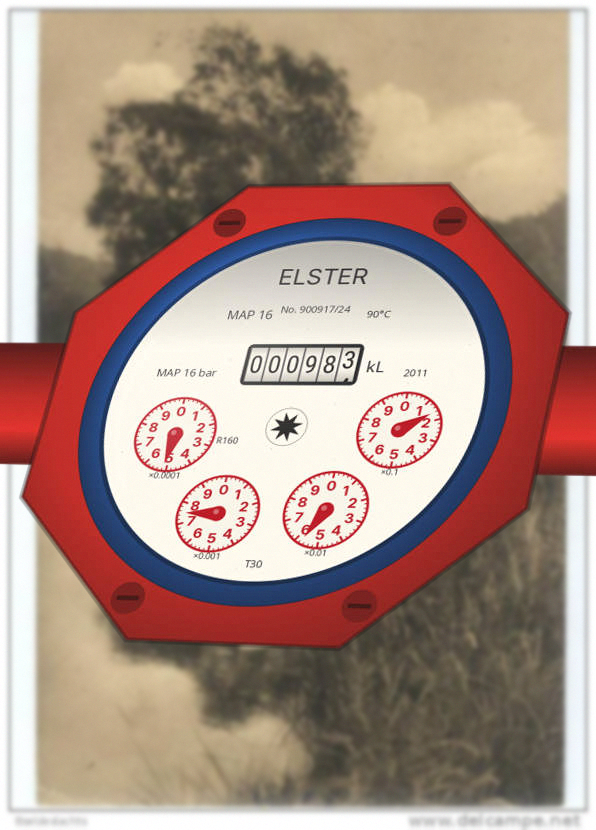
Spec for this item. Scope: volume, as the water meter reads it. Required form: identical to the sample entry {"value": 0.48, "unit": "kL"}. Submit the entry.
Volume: {"value": 983.1575, "unit": "kL"}
